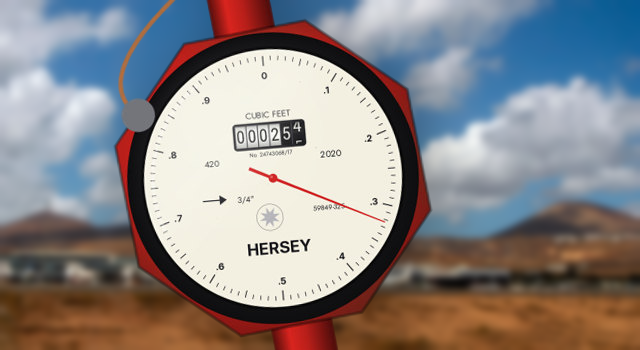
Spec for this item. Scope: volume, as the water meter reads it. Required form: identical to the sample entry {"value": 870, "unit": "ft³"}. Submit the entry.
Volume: {"value": 254.32, "unit": "ft³"}
